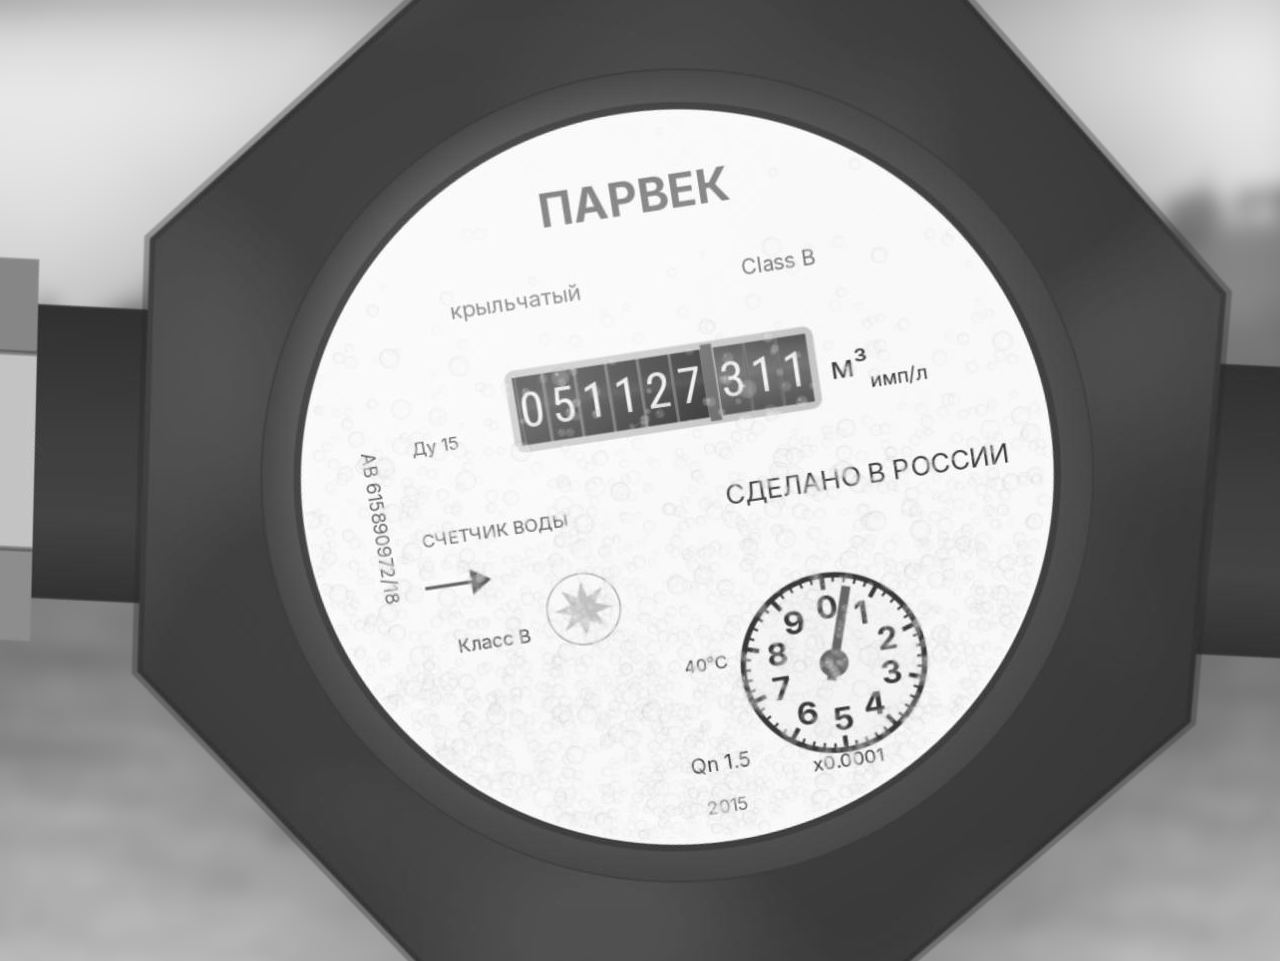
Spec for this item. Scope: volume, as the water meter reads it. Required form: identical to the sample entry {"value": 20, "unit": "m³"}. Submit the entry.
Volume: {"value": 51127.3110, "unit": "m³"}
